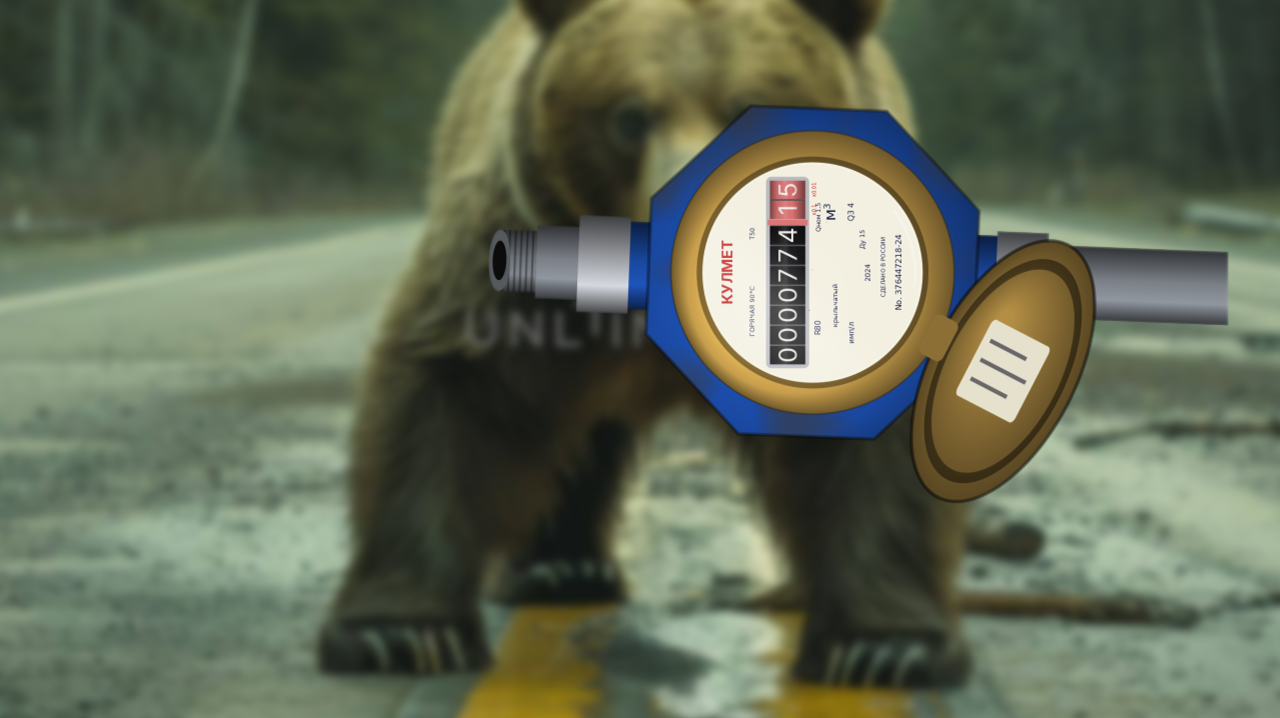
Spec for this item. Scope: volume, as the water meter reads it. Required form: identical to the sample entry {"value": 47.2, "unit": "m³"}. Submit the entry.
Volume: {"value": 774.15, "unit": "m³"}
